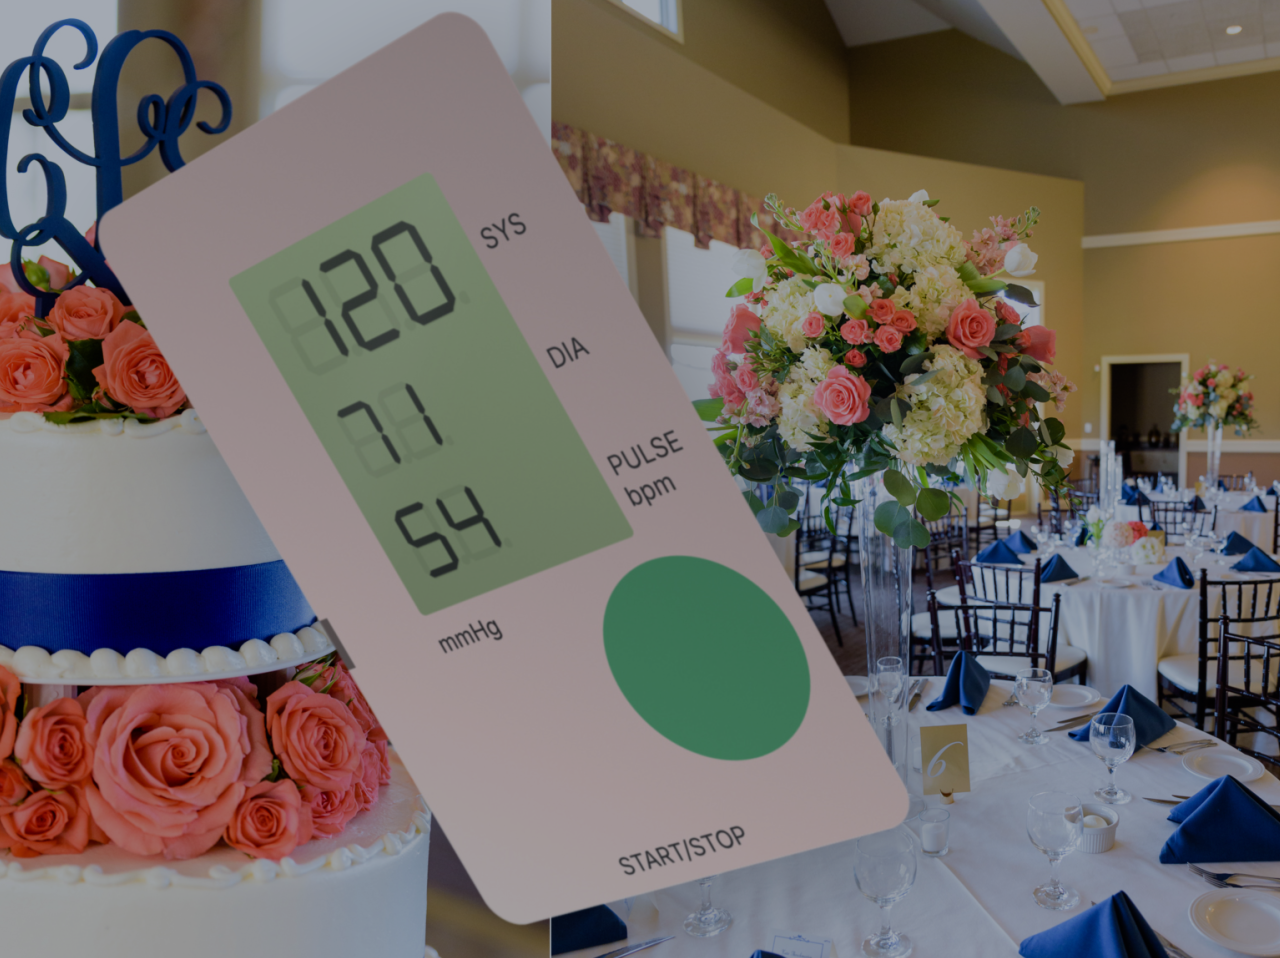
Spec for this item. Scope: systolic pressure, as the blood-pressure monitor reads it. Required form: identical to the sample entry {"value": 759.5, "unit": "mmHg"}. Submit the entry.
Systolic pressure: {"value": 120, "unit": "mmHg"}
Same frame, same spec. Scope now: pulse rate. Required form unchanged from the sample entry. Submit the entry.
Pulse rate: {"value": 54, "unit": "bpm"}
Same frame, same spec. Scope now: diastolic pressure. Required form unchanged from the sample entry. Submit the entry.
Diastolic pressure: {"value": 71, "unit": "mmHg"}
